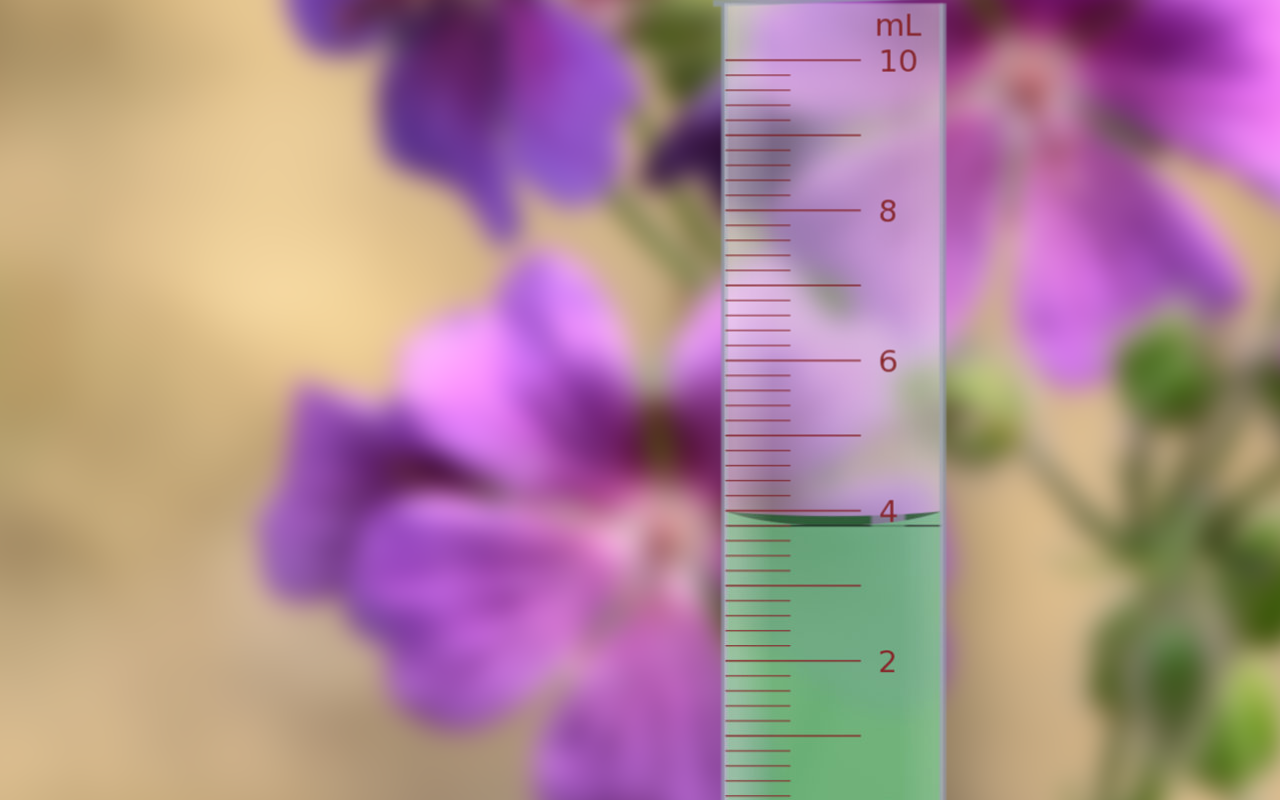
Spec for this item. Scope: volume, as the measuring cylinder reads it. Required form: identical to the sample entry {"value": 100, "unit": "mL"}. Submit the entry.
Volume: {"value": 3.8, "unit": "mL"}
